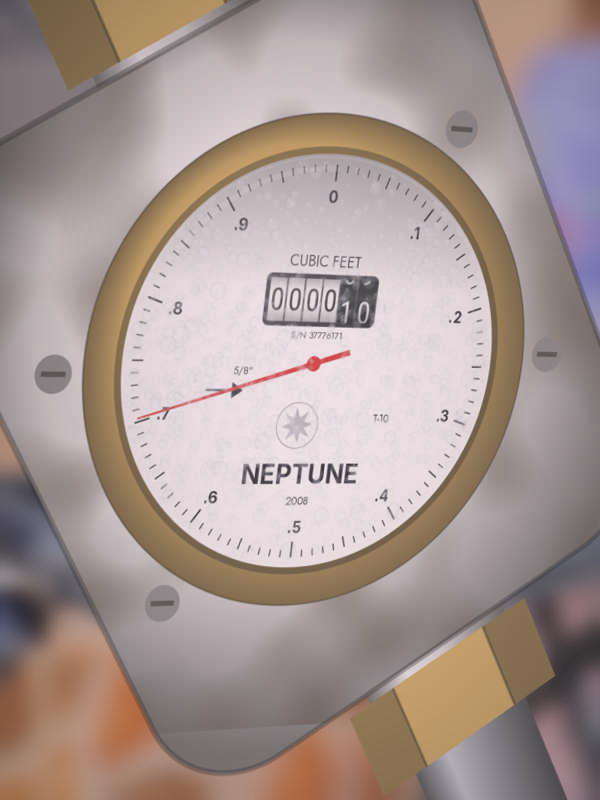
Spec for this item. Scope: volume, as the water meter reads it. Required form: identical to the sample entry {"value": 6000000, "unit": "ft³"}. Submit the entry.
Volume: {"value": 9.70, "unit": "ft³"}
